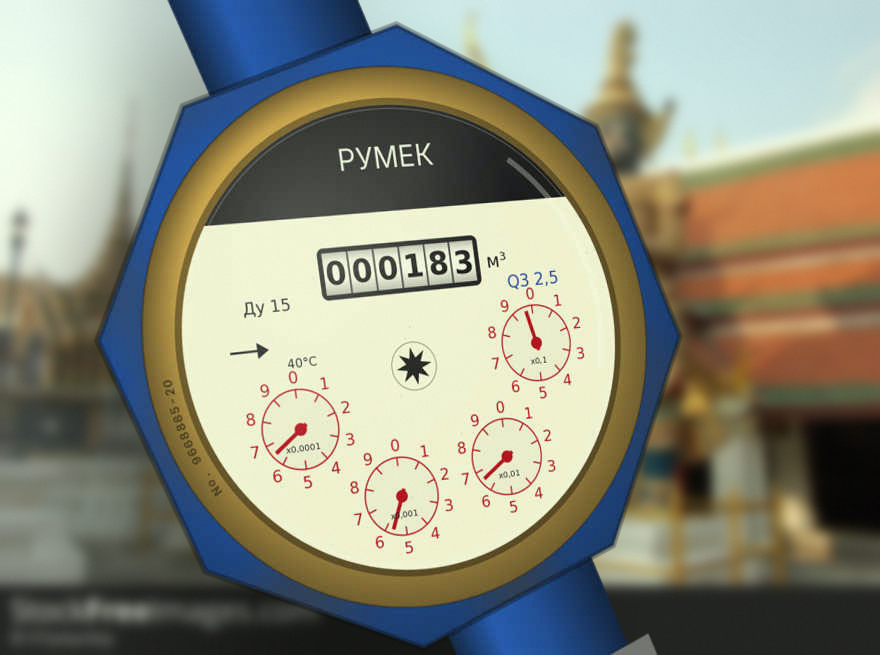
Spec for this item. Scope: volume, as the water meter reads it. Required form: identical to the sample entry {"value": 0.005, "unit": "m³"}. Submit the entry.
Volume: {"value": 182.9656, "unit": "m³"}
